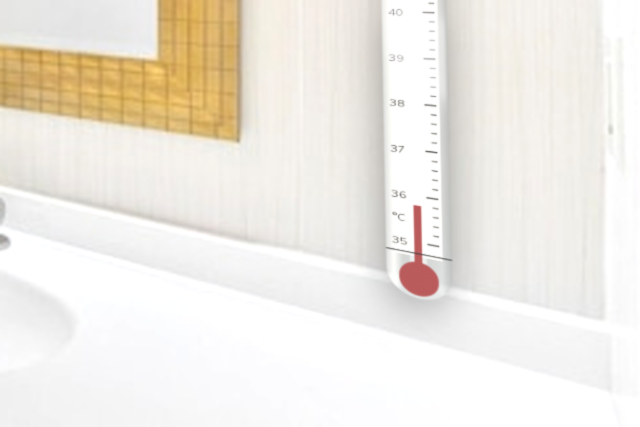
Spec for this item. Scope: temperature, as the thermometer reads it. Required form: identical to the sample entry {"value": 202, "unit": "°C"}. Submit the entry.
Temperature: {"value": 35.8, "unit": "°C"}
